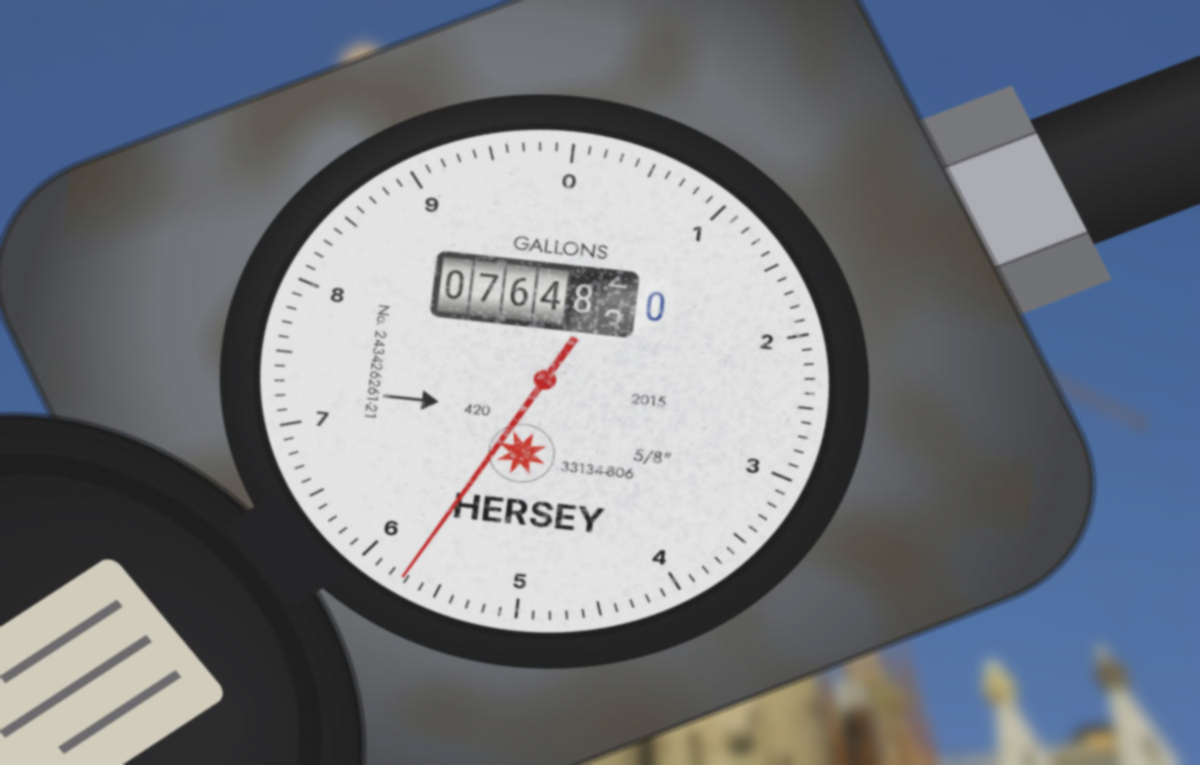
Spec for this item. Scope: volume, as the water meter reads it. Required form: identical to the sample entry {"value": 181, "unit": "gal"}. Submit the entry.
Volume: {"value": 764825.7, "unit": "gal"}
